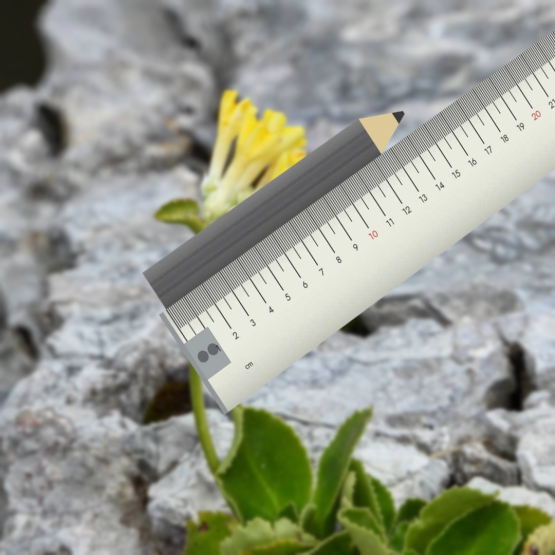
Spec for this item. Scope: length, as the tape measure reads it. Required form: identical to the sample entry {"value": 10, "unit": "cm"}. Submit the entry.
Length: {"value": 14.5, "unit": "cm"}
